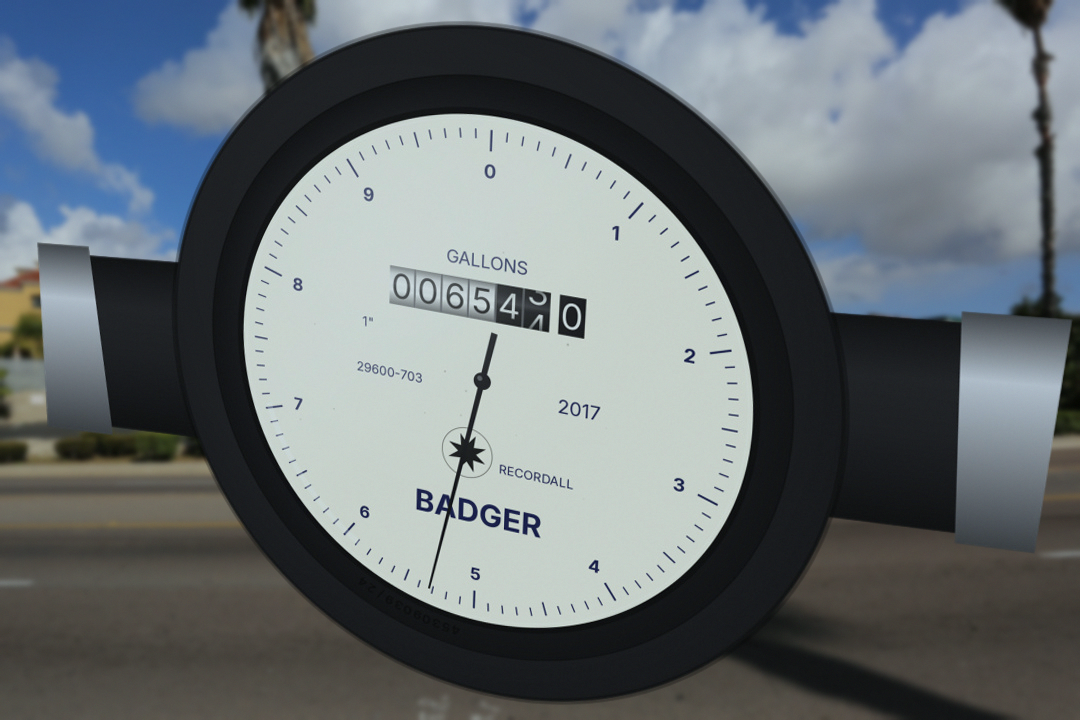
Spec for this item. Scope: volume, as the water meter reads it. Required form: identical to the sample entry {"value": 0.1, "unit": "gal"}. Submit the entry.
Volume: {"value": 65435.3, "unit": "gal"}
